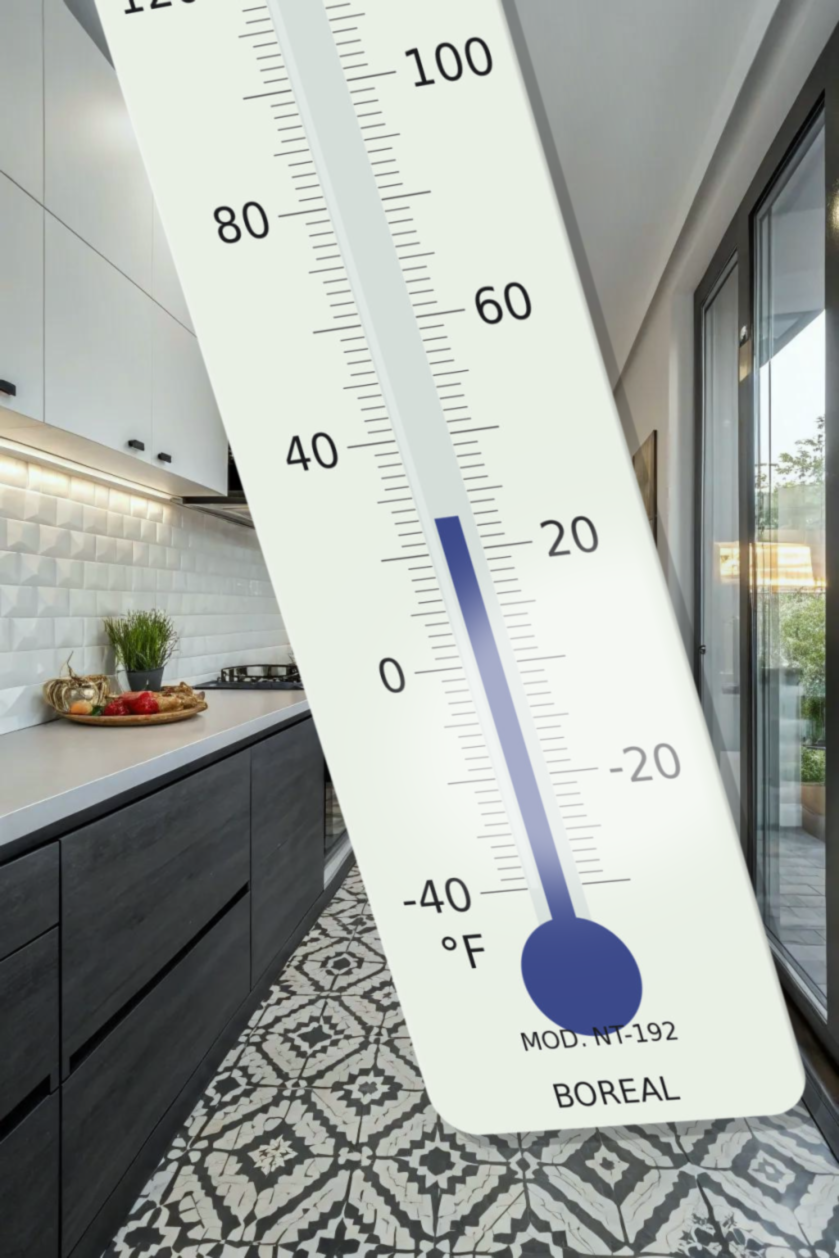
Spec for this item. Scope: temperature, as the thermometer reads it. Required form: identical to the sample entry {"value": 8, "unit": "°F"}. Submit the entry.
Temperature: {"value": 26, "unit": "°F"}
